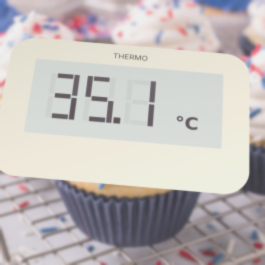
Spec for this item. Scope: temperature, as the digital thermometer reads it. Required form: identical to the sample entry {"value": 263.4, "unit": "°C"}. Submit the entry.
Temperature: {"value": 35.1, "unit": "°C"}
